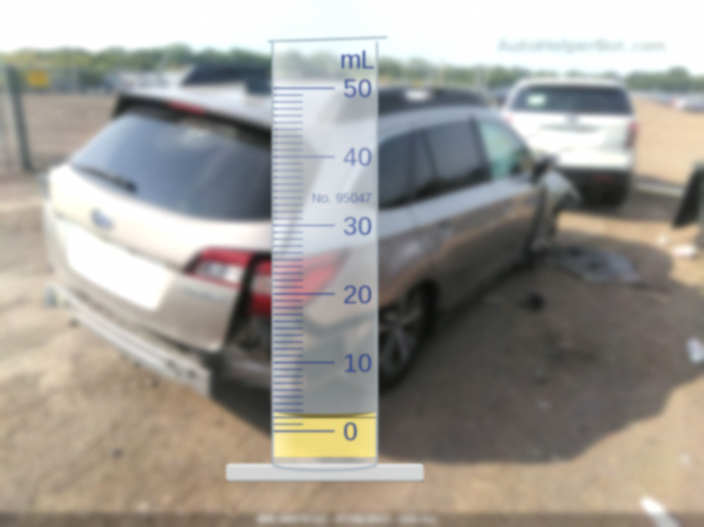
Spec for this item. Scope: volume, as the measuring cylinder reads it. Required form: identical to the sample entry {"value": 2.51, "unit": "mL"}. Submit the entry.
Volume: {"value": 2, "unit": "mL"}
